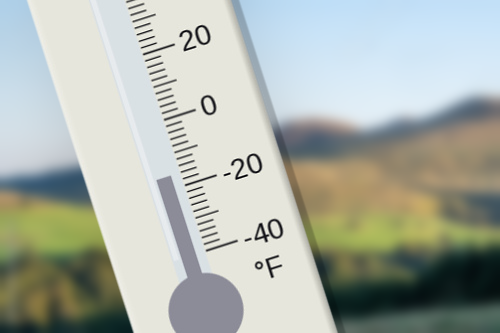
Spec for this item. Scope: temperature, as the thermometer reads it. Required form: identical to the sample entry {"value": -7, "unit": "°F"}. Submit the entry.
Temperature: {"value": -16, "unit": "°F"}
